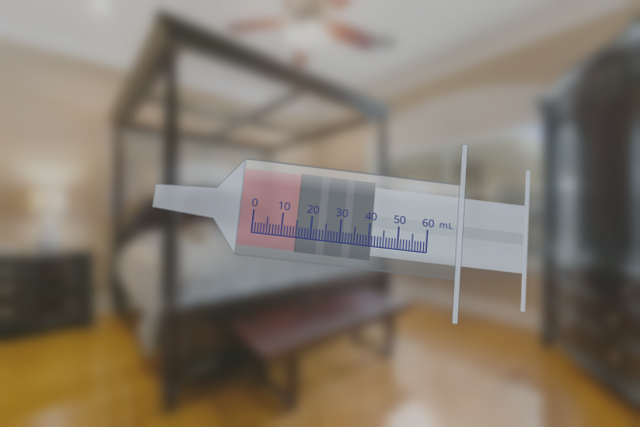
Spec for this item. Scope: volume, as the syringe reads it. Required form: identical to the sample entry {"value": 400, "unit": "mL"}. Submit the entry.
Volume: {"value": 15, "unit": "mL"}
